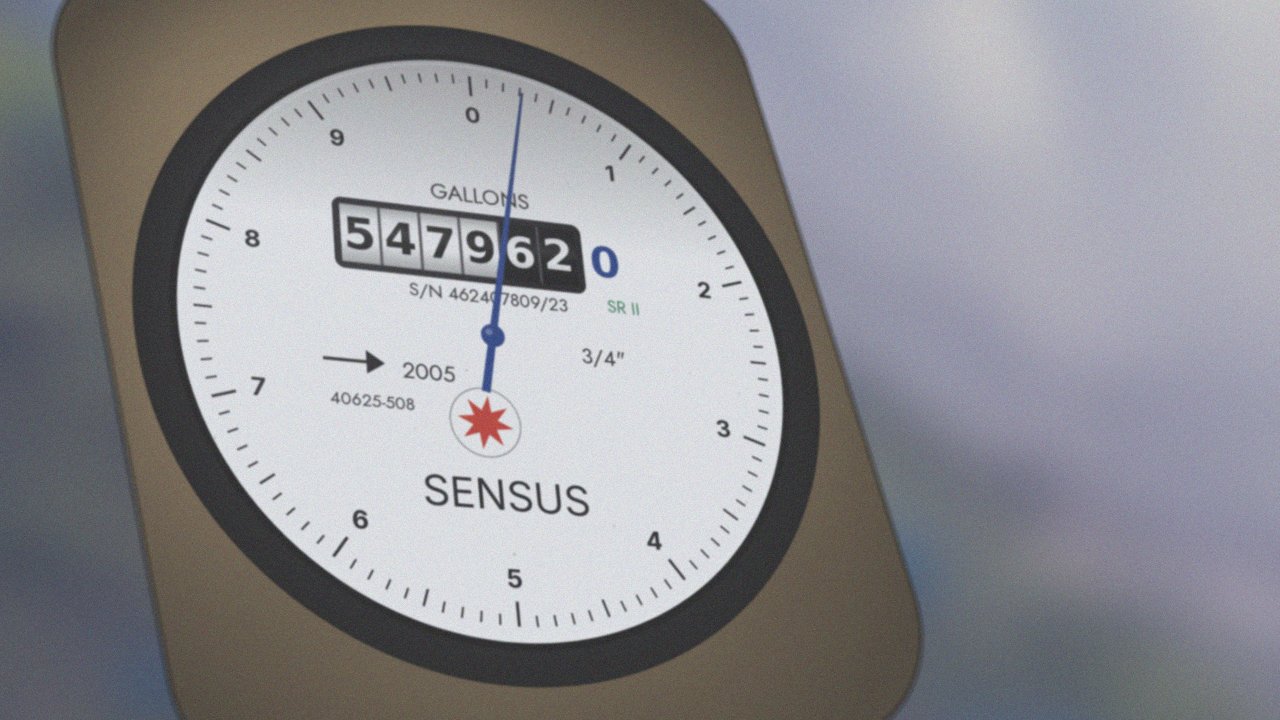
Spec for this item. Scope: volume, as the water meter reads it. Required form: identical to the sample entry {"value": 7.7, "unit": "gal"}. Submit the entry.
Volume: {"value": 5479620.3, "unit": "gal"}
